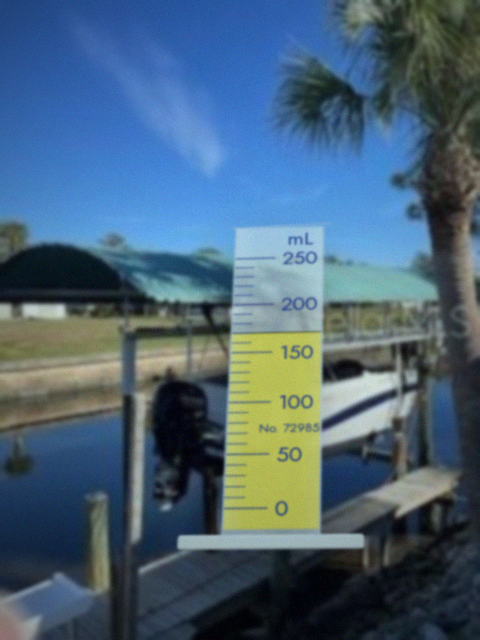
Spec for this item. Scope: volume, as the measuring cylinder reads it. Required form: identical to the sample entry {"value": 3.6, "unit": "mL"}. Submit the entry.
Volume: {"value": 170, "unit": "mL"}
